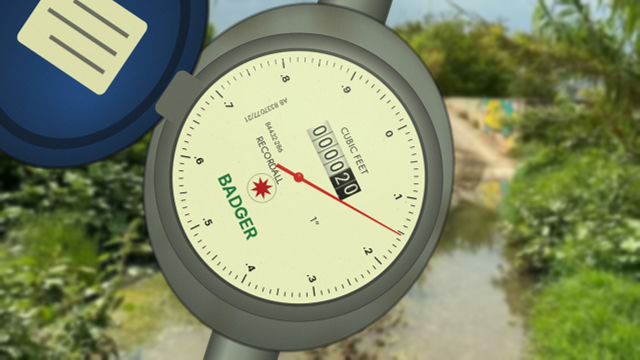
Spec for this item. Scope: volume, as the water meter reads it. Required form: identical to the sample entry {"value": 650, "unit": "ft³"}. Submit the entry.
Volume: {"value": 20.15, "unit": "ft³"}
